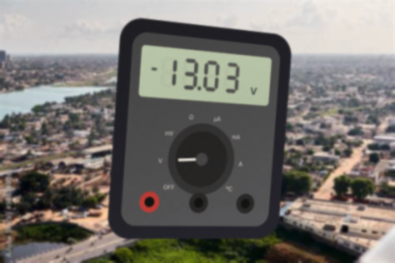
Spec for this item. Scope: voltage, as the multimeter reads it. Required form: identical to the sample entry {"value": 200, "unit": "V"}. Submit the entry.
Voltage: {"value": -13.03, "unit": "V"}
